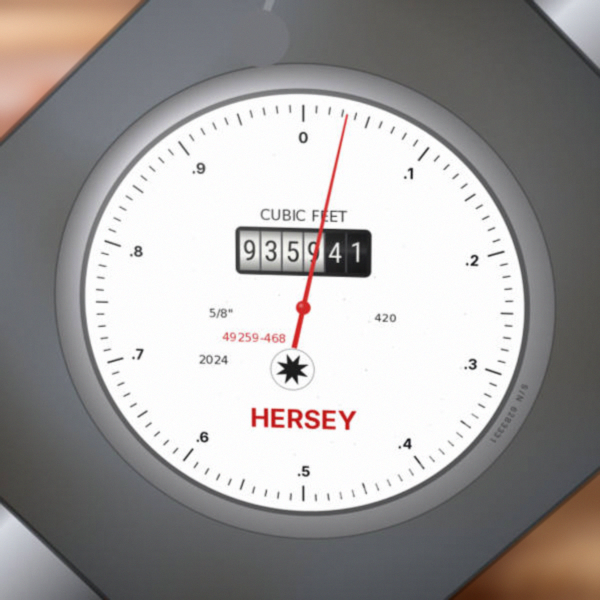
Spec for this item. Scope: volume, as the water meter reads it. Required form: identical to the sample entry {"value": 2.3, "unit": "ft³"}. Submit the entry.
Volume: {"value": 935941.03, "unit": "ft³"}
